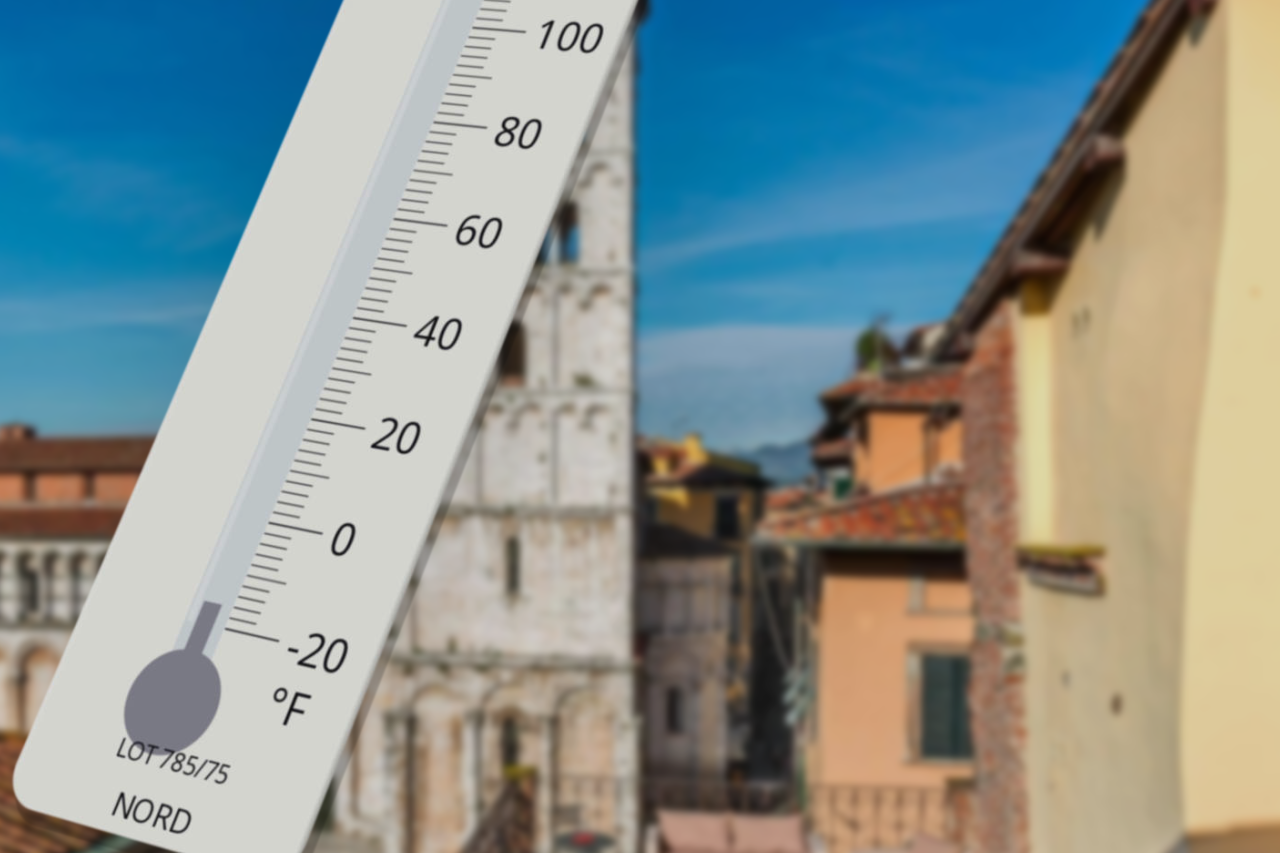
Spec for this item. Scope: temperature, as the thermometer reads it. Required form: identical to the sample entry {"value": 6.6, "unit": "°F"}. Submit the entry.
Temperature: {"value": -16, "unit": "°F"}
